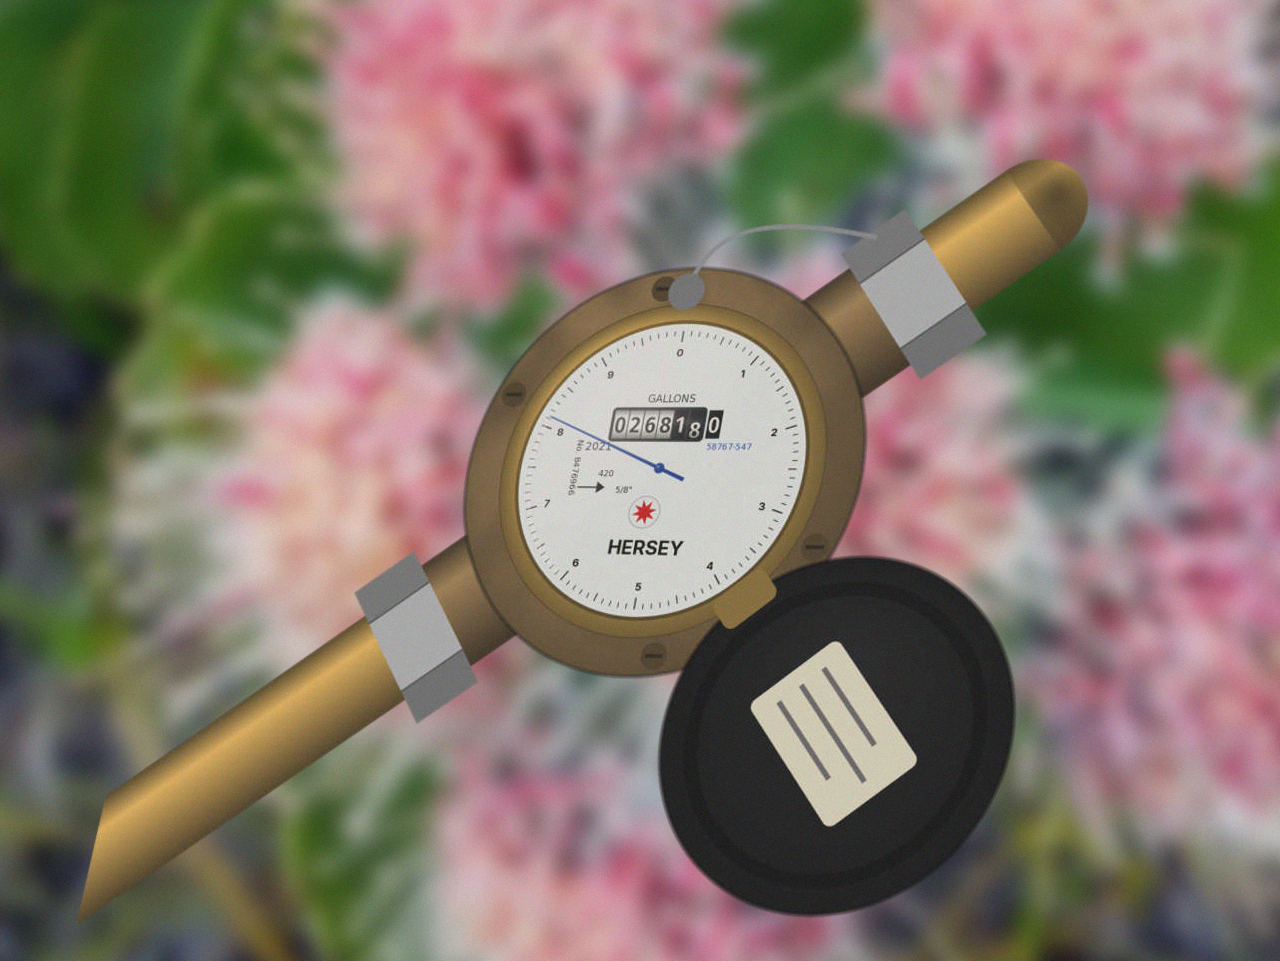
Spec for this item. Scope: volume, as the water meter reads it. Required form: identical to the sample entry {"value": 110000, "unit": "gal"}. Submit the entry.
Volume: {"value": 268178.1, "unit": "gal"}
